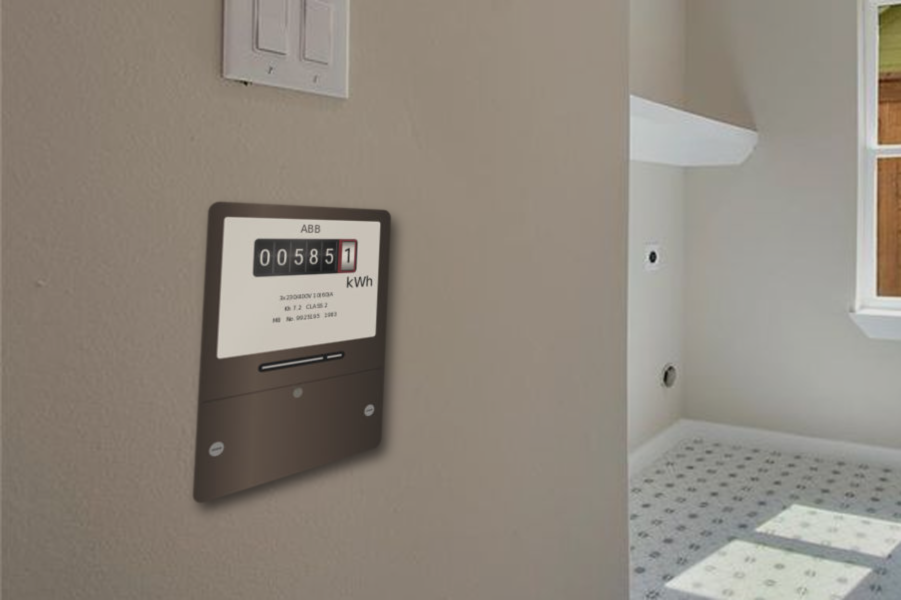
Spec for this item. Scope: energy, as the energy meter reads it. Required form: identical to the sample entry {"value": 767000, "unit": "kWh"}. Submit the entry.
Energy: {"value": 585.1, "unit": "kWh"}
